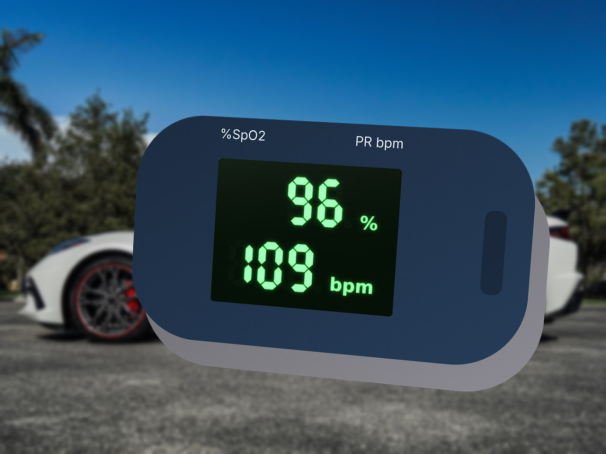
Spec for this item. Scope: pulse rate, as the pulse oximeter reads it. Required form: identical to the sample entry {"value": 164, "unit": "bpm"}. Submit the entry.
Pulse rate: {"value": 109, "unit": "bpm"}
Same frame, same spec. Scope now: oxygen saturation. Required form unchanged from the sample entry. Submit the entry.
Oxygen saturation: {"value": 96, "unit": "%"}
